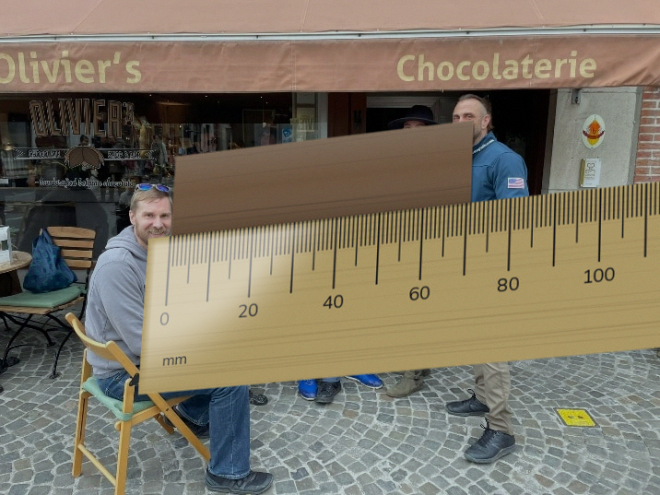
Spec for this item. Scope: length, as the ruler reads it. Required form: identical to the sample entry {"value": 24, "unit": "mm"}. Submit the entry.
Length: {"value": 71, "unit": "mm"}
